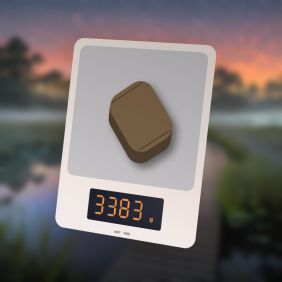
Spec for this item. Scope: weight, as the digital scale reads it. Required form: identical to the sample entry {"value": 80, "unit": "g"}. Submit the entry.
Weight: {"value": 3383, "unit": "g"}
